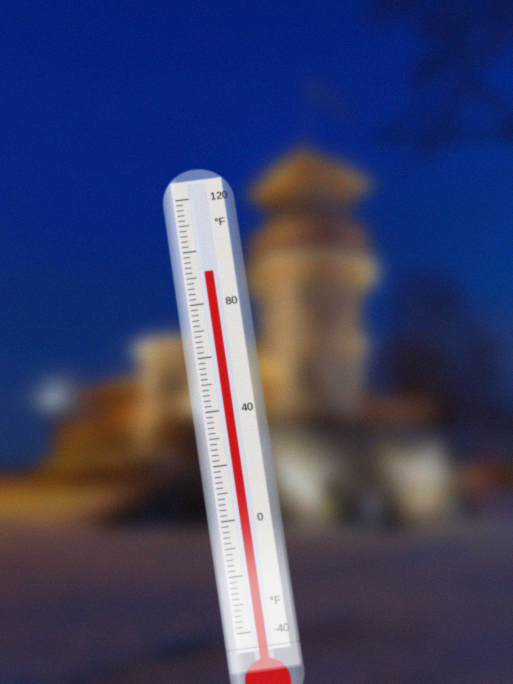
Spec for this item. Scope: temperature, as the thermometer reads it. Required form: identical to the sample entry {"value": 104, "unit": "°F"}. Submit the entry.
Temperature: {"value": 92, "unit": "°F"}
